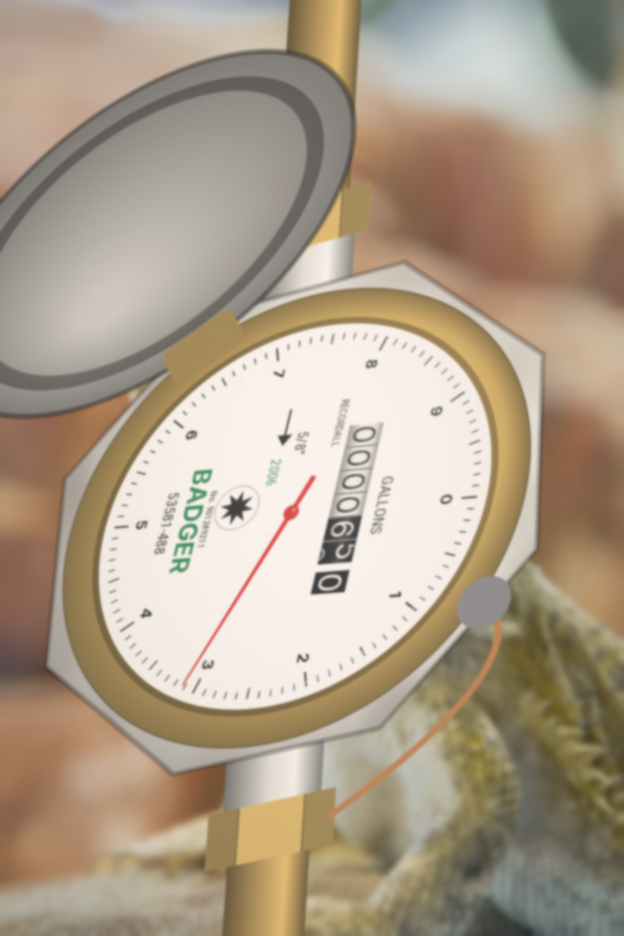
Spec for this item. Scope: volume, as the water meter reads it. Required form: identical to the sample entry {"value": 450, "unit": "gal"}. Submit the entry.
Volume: {"value": 653.1, "unit": "gal"}
